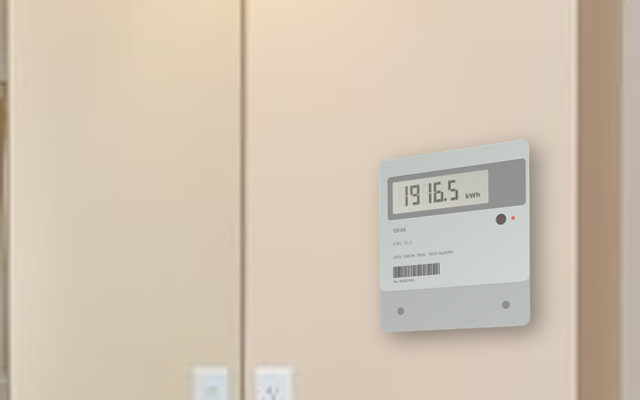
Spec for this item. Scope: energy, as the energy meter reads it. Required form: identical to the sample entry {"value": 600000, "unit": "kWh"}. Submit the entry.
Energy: {"value": 1916.5, "unit": "kWh"}
